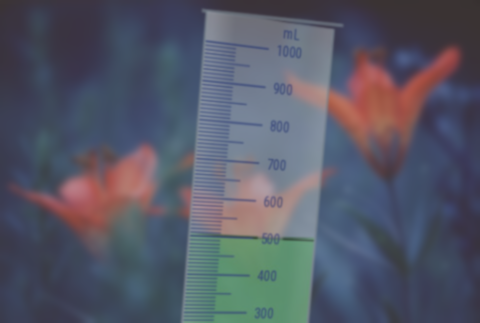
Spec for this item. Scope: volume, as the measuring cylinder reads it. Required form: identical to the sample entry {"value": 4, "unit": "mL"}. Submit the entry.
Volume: {"value": 500, "unit": "mL"}
